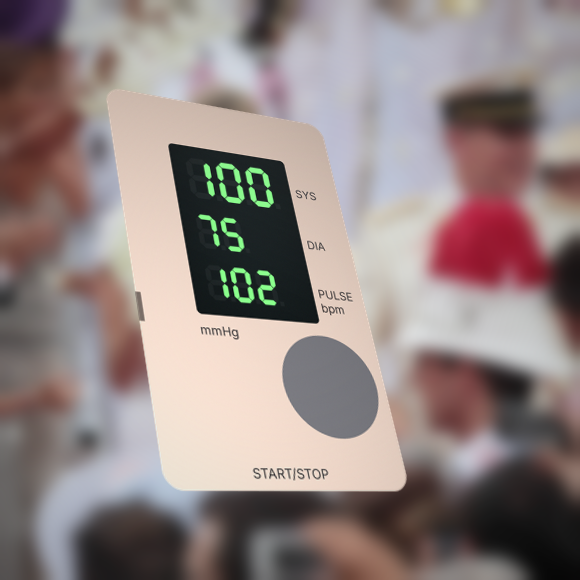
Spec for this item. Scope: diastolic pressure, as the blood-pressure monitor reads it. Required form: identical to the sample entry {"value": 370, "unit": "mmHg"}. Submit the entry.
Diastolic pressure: {"value": 75, "unit": "mmHg"}
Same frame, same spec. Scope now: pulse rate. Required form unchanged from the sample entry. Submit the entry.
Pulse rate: {"value": 102, "unit": "bpm"}
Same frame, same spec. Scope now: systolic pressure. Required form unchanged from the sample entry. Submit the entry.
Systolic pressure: {"value": 100, "unit": "mmHg"}
